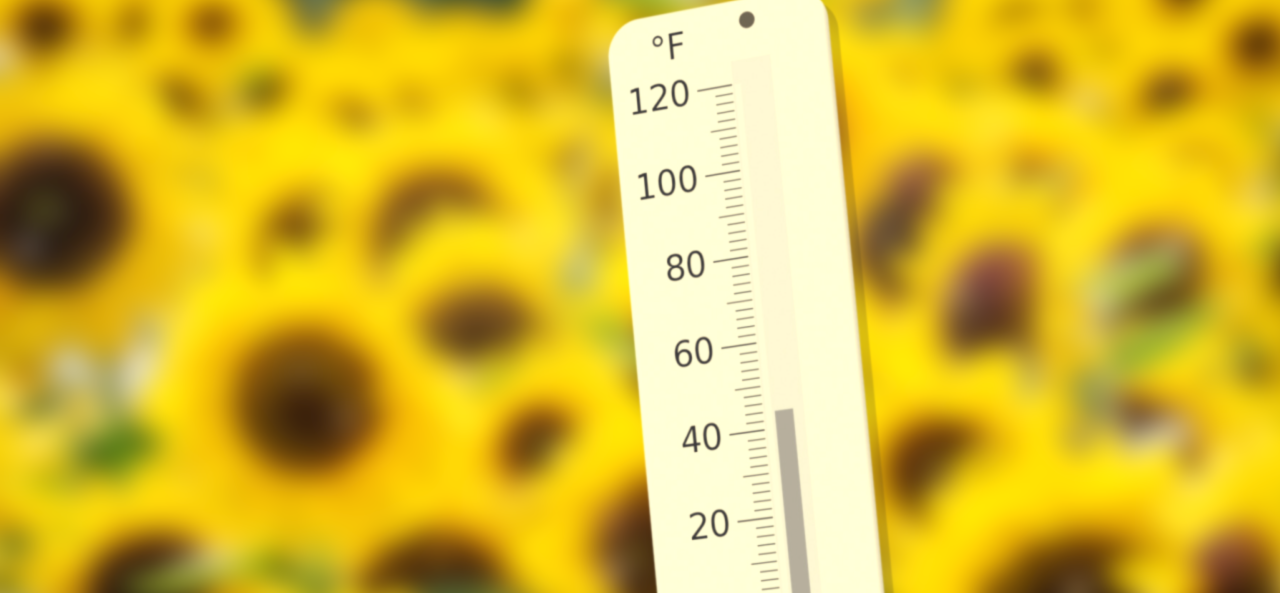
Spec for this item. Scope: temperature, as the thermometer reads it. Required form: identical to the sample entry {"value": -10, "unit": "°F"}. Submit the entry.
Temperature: {"value": 44, "unit": "°F"}
